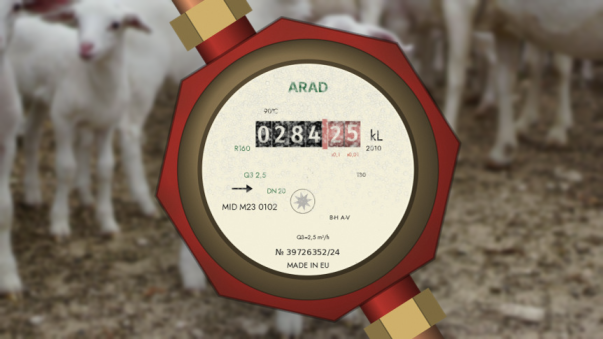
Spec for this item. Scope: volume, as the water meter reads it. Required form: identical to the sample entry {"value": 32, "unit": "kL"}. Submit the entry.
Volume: {"value": 284.25, "unit": "kL"}
